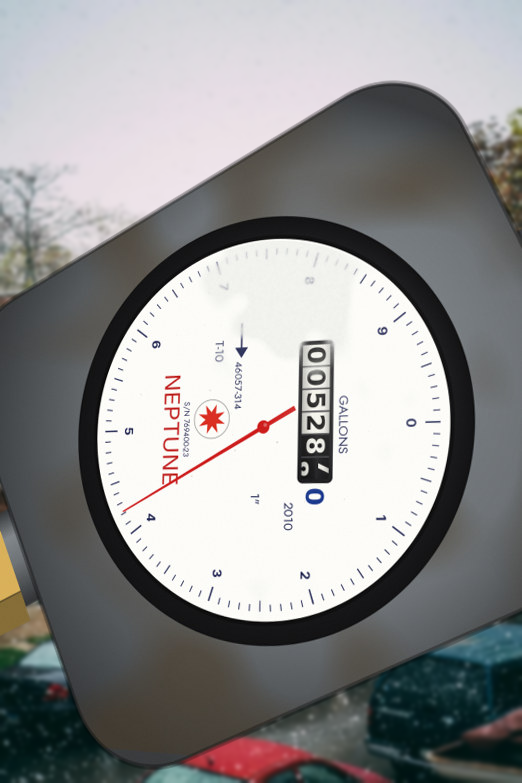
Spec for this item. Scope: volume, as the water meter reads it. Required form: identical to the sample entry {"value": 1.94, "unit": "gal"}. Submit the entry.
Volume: {"value": 52874.2, "unit": "gal"}
